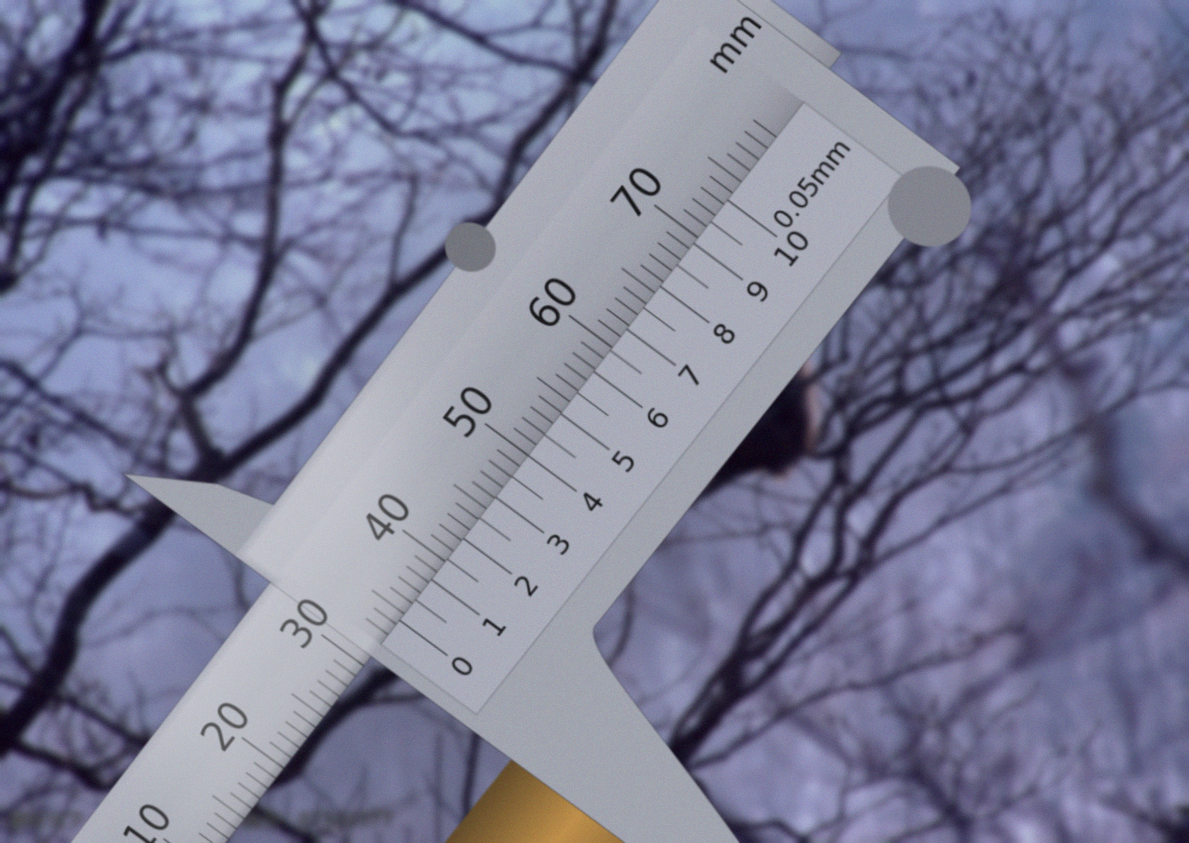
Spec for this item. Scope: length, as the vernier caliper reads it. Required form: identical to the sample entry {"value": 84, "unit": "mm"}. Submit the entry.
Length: {"value": 34.4, "unit": "mm"}
